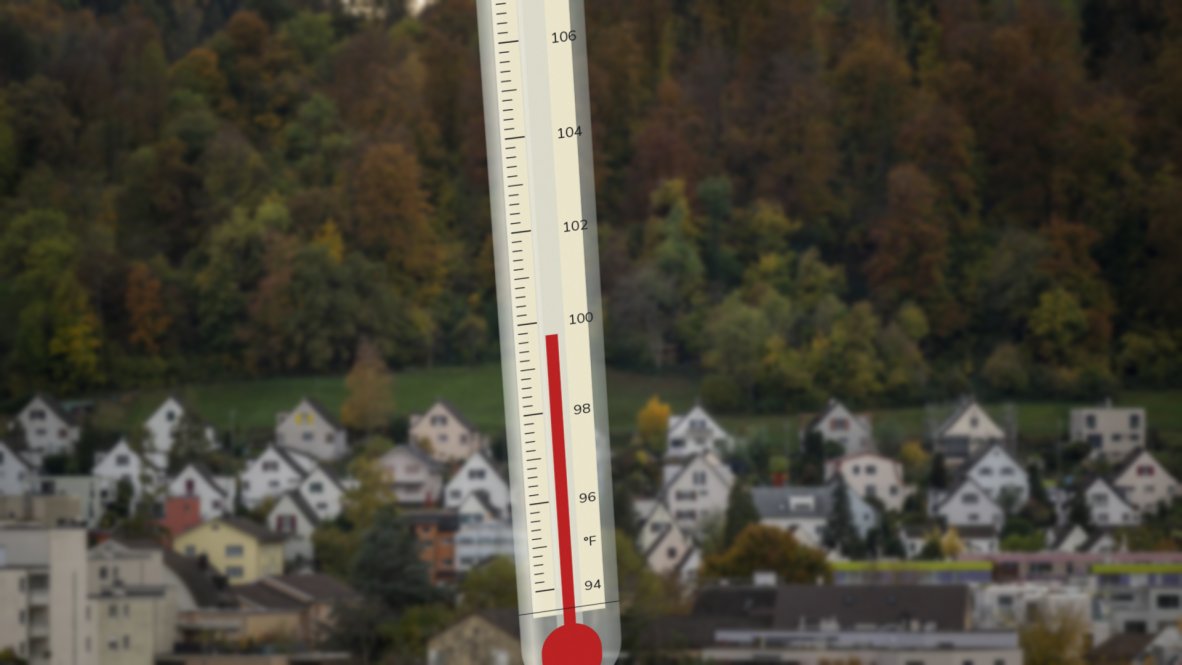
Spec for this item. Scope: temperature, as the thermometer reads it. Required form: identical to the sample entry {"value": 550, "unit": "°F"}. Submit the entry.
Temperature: {"value": 99.7, "unit": "°F"}
